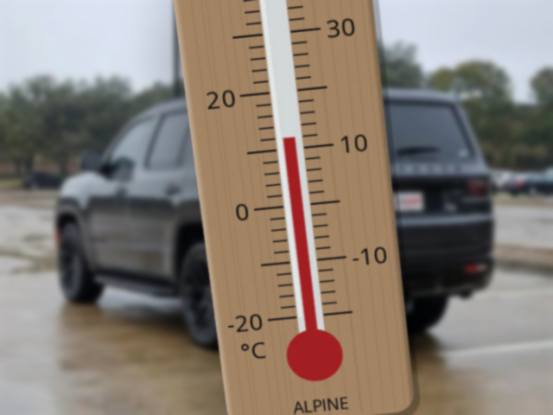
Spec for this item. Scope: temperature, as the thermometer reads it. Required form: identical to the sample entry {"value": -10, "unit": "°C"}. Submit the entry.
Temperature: {"value": 12, "unit": "°C"}
